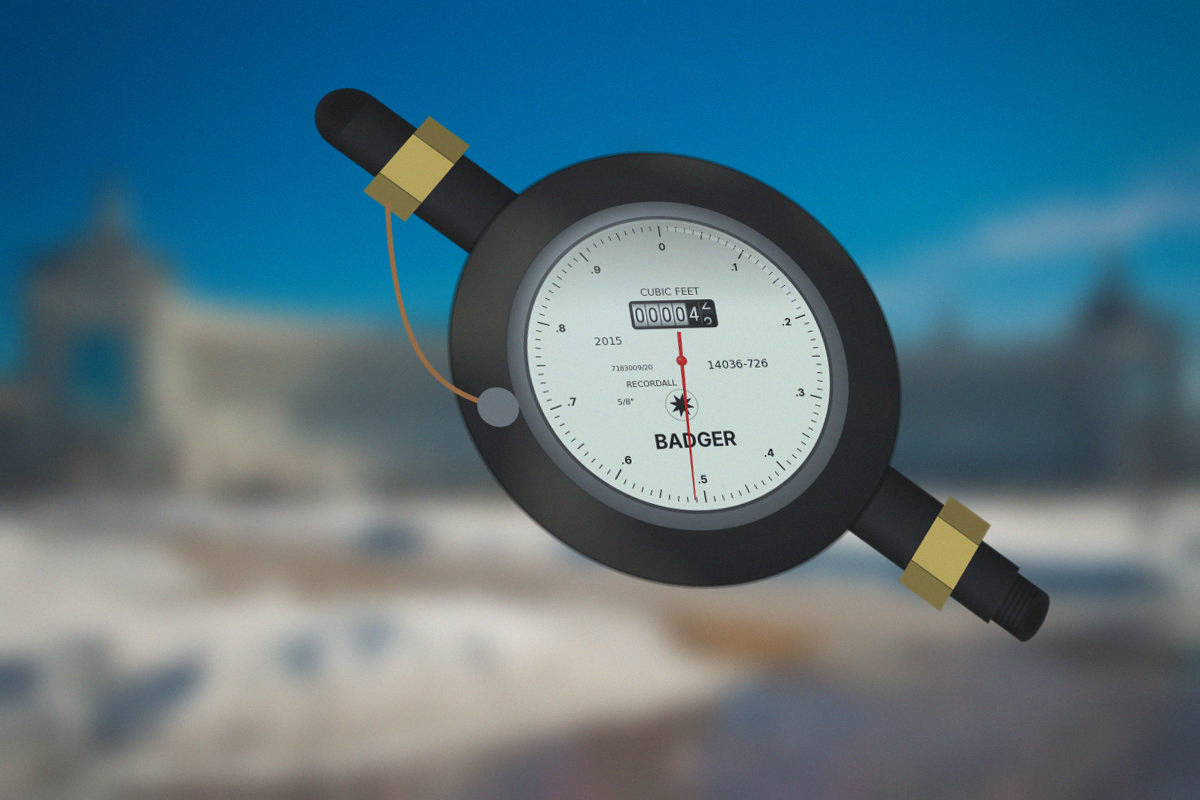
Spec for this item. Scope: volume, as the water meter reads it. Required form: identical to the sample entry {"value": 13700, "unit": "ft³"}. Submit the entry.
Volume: {"value": 42.51, "unit": "ft³"}
